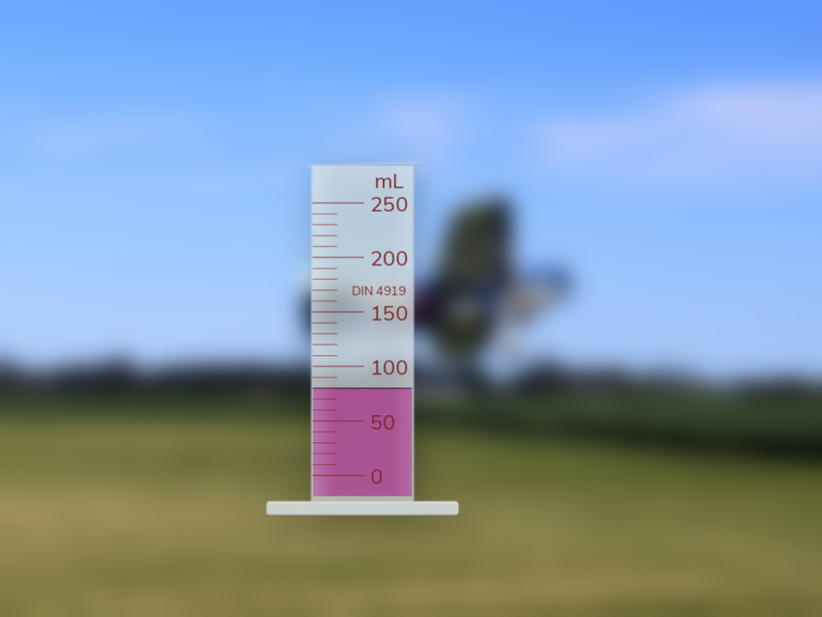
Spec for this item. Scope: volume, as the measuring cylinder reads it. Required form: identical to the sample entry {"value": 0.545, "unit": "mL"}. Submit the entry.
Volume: {"value": 80, "unit": "mL"}
